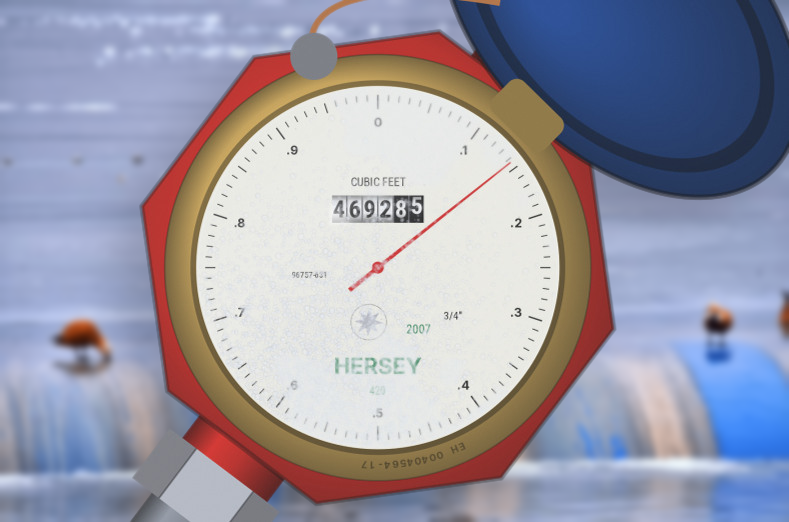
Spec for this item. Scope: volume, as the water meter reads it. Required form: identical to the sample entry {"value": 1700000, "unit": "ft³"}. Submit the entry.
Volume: {"value": 469285.14, "unit": "ft³"}
